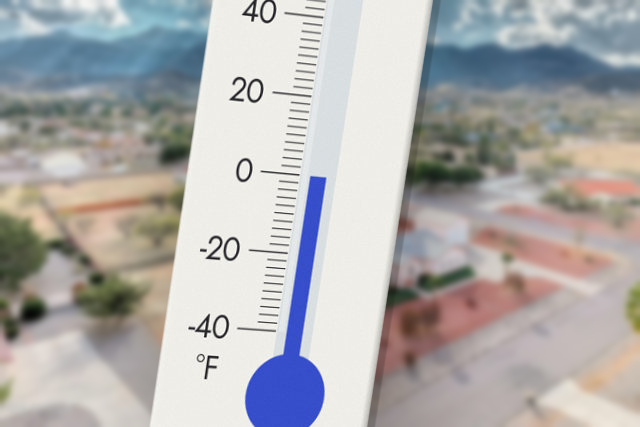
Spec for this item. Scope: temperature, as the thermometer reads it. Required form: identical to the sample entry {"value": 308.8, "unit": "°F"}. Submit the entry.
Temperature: {"value": 0, "unit": "°F"}
